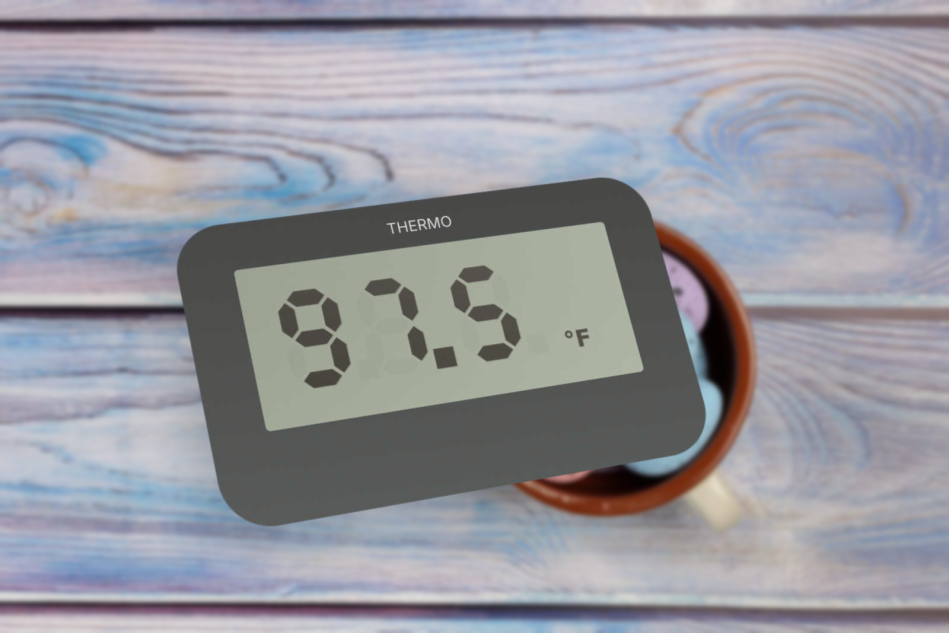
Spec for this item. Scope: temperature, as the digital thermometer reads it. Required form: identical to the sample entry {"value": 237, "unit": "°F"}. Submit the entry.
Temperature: {"value": 97.5, "unit": "°F"}
